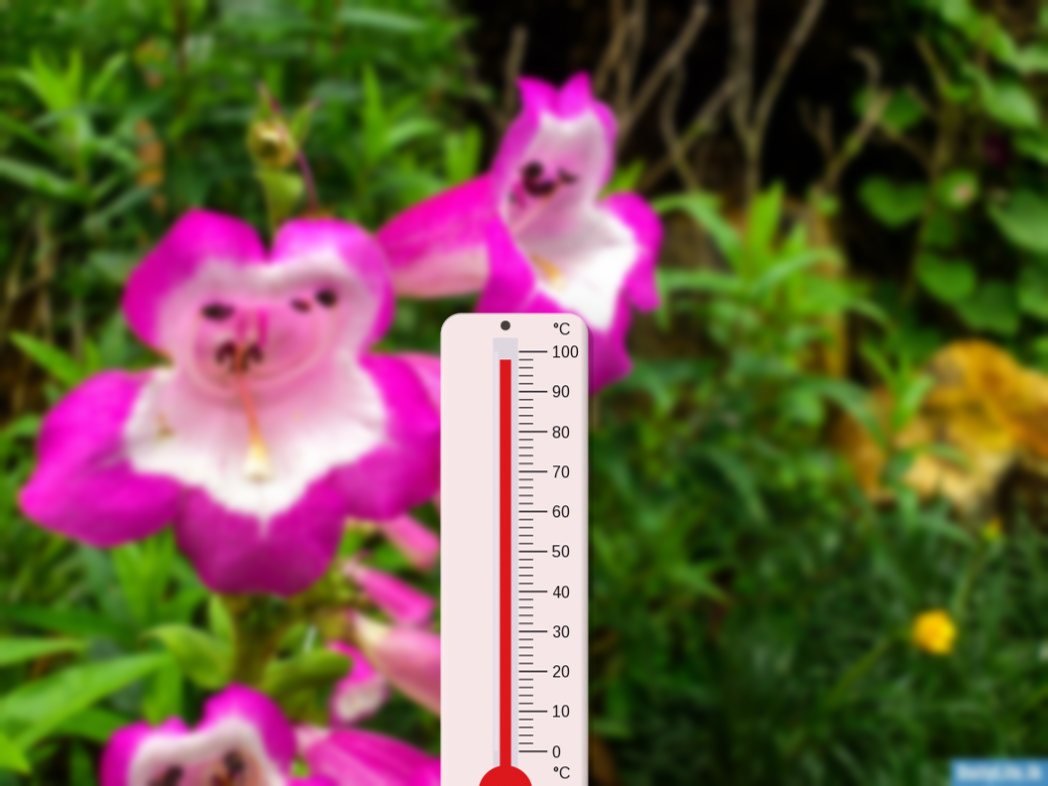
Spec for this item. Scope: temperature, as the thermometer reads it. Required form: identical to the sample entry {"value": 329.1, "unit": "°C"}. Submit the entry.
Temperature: {"value": 98, "unit": "°C"}
